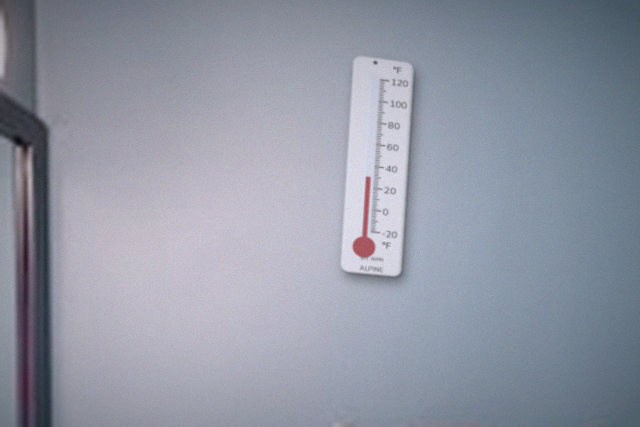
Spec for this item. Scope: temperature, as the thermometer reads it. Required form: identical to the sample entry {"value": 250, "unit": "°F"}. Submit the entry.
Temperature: {"value": 30, "unit": "°F"}
